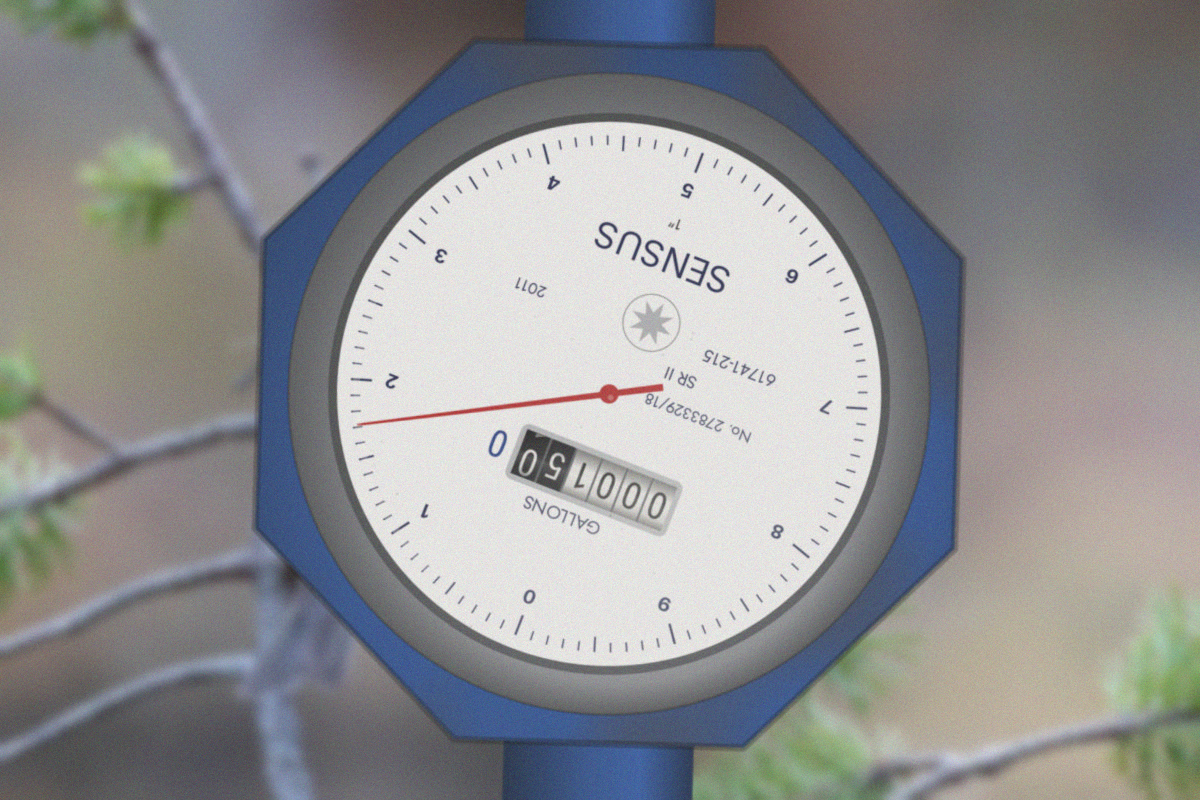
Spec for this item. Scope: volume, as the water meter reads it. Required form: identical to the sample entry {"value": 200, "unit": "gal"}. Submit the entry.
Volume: {"value": 1501.7, "unit": "gal"}
